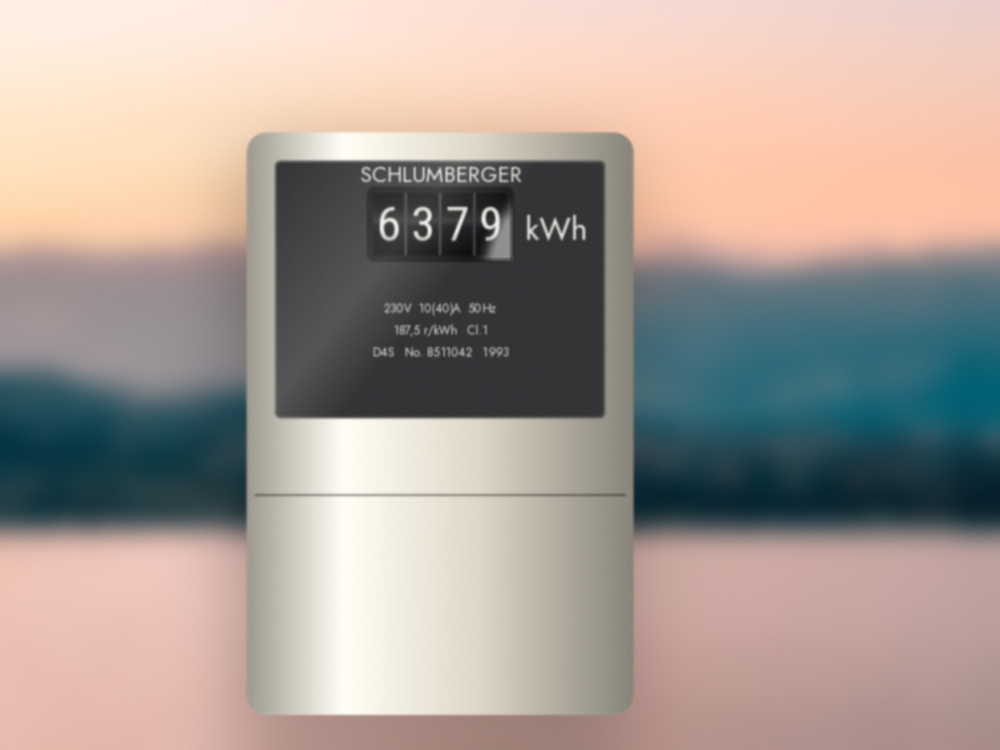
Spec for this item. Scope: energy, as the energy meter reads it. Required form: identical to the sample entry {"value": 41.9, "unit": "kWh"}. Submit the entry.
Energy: {"value": 6379, "unit": "kWh"}
